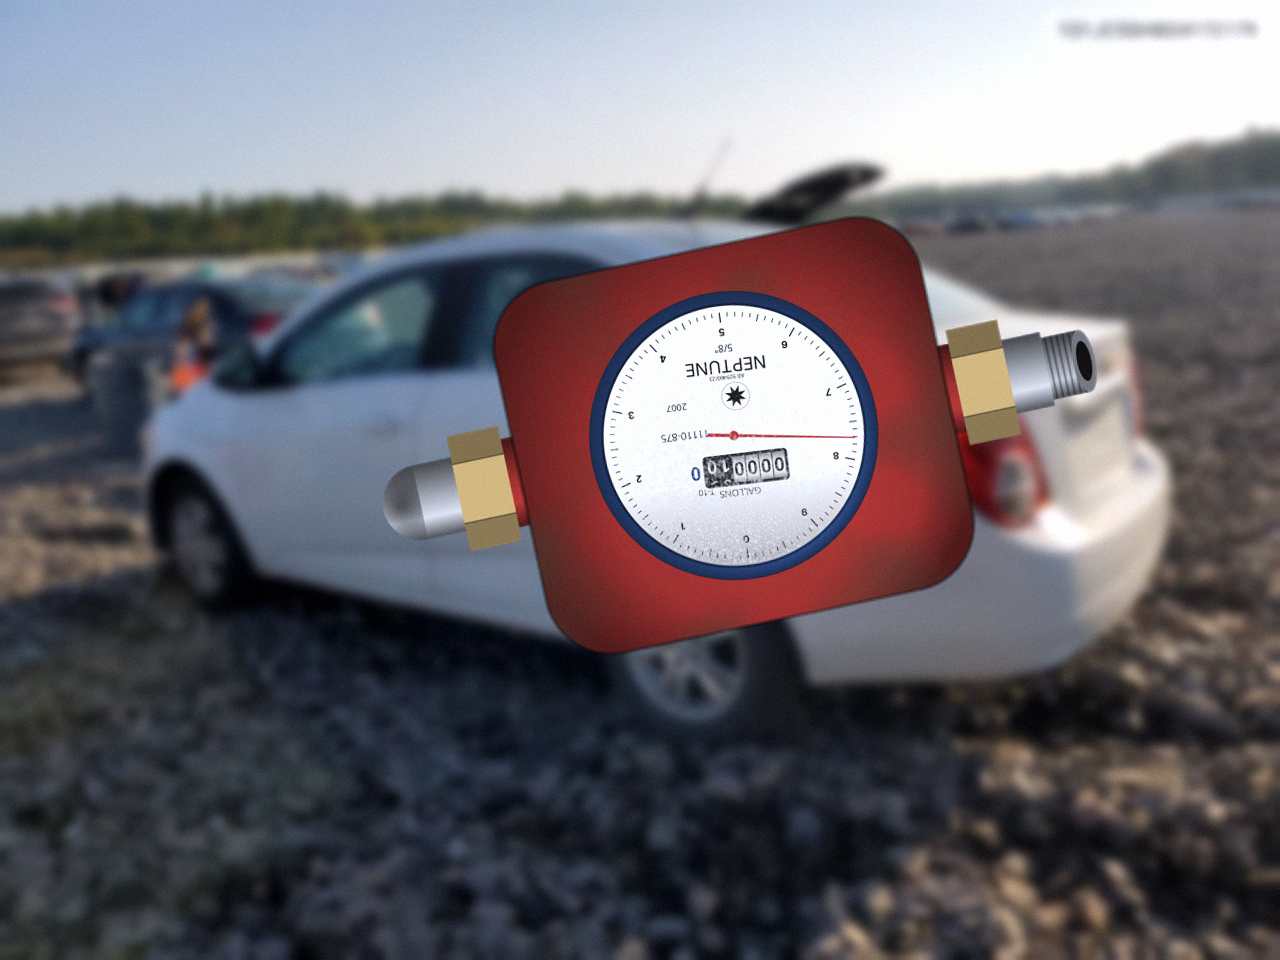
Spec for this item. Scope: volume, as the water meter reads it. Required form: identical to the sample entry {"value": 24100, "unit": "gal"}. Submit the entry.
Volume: {"value": 97.7, "unit": "gal"}
